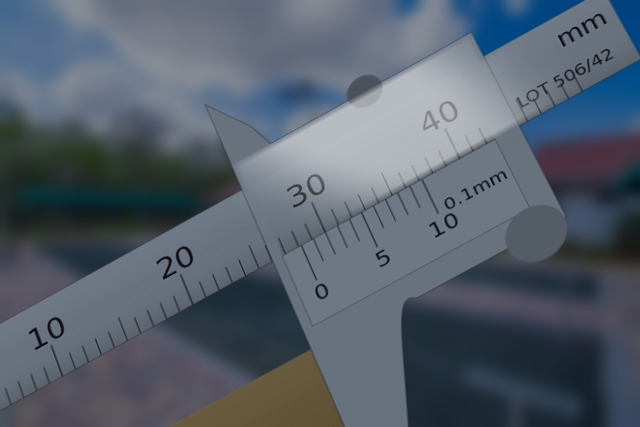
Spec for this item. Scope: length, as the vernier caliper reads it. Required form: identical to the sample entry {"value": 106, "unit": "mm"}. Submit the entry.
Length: {"value": 28.2, "unit": "mm"}
